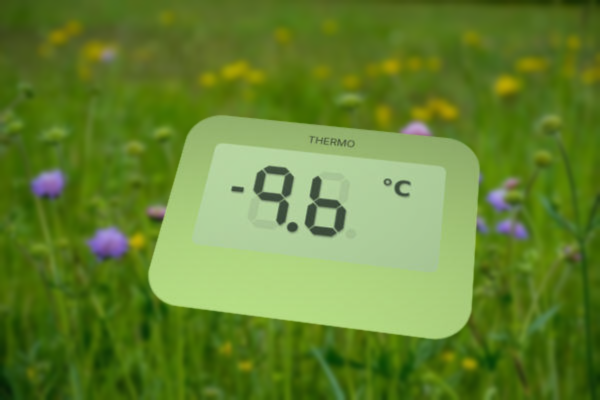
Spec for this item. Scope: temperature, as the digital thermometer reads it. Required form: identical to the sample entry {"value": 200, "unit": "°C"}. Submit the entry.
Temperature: {"value": -9.6, "unit": "°C"}
